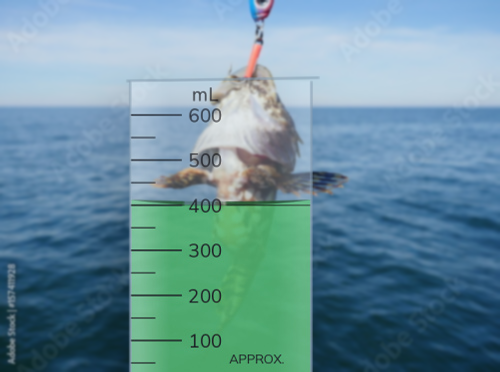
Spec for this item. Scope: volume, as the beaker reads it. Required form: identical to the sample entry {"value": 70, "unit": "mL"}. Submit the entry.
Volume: {"value": 400, "unit": "mL"}
